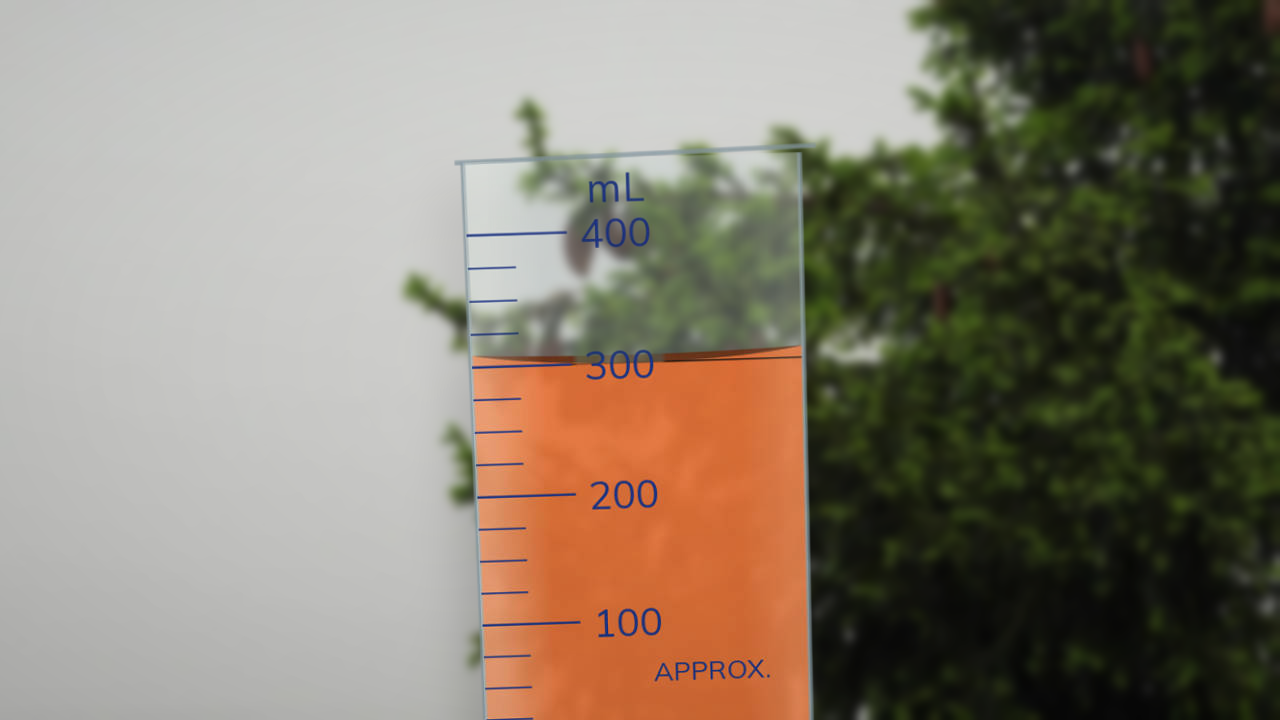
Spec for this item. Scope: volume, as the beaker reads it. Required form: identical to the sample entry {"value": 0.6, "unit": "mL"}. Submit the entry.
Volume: {"value": 300, "unit": "mL"}
